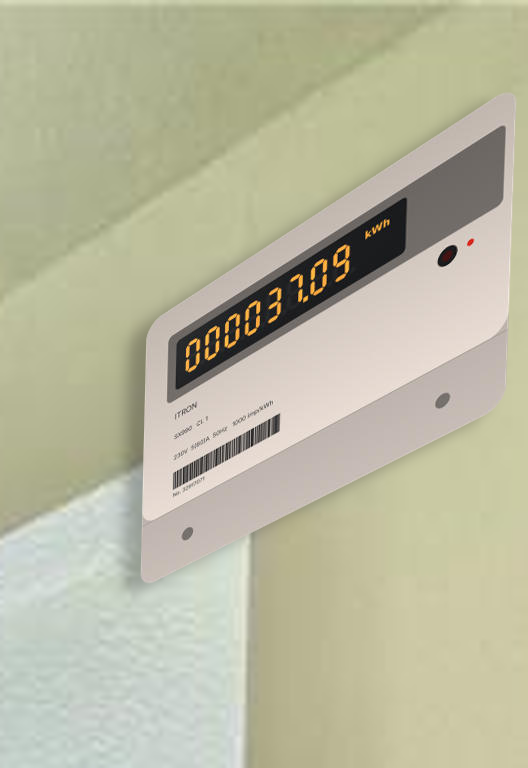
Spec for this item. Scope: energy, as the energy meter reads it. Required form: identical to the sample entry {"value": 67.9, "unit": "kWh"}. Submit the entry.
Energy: {"value": 37.09, "unit": "kWh"}
